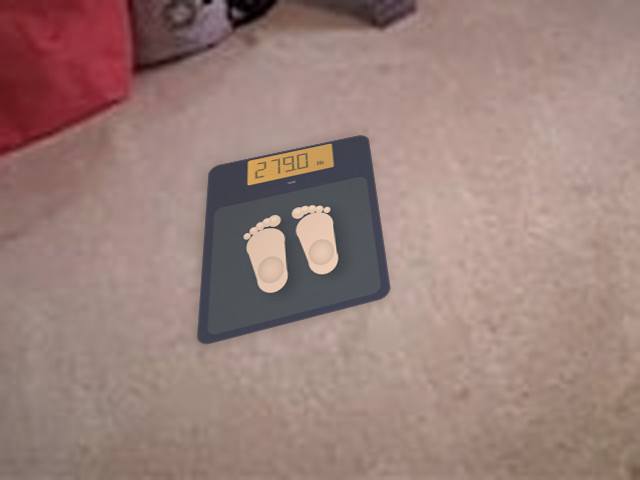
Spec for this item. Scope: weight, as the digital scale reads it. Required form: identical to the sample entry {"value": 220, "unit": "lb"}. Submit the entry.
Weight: {"value": 279.0, "unit": "lb"}
